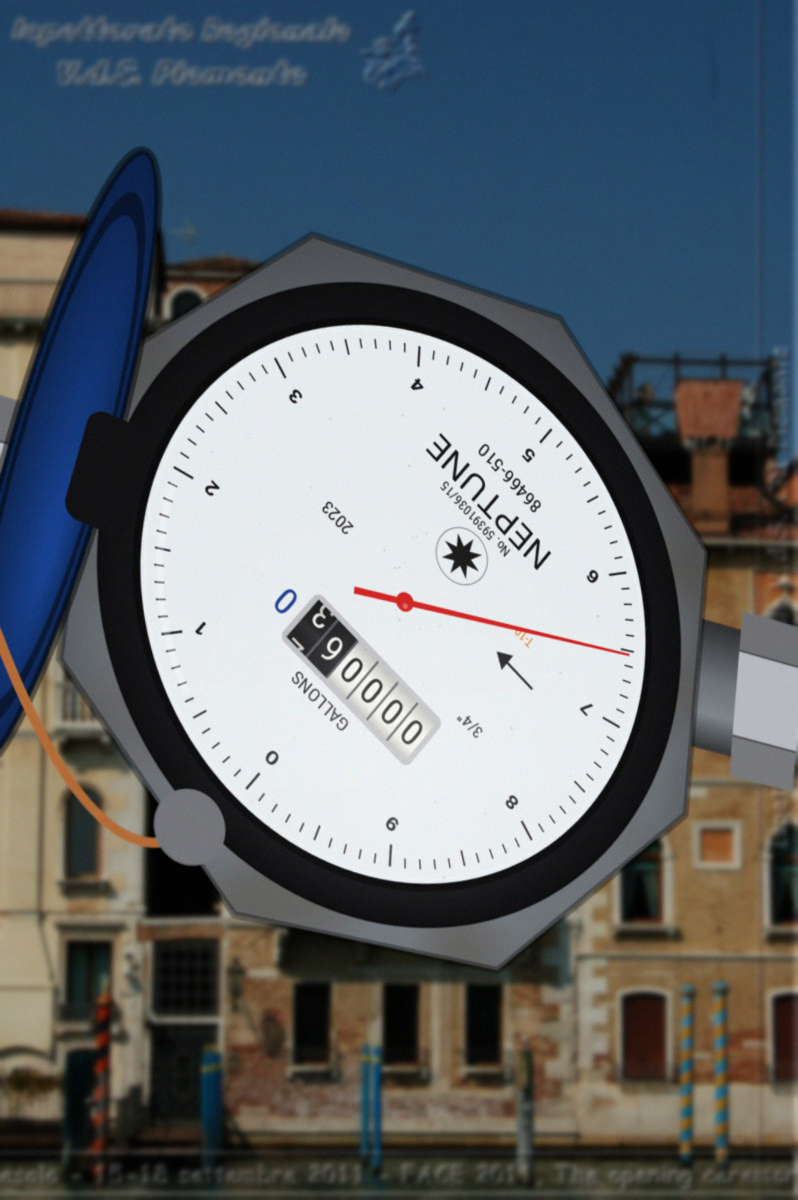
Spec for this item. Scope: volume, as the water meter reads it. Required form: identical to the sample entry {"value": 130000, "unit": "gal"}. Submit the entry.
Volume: {"value": 626.5, "unit": "gal"}
